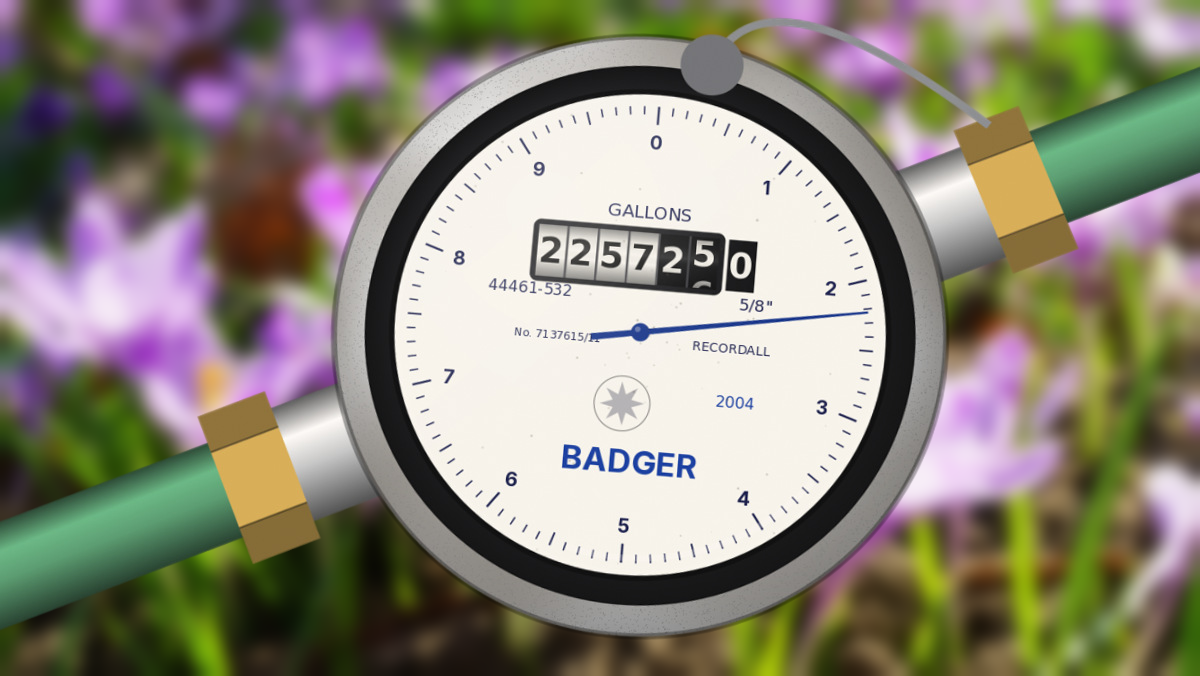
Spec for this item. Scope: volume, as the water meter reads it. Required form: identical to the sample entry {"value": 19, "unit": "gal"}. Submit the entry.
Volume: {"value": 2257252.2, "unit": "gal"}
